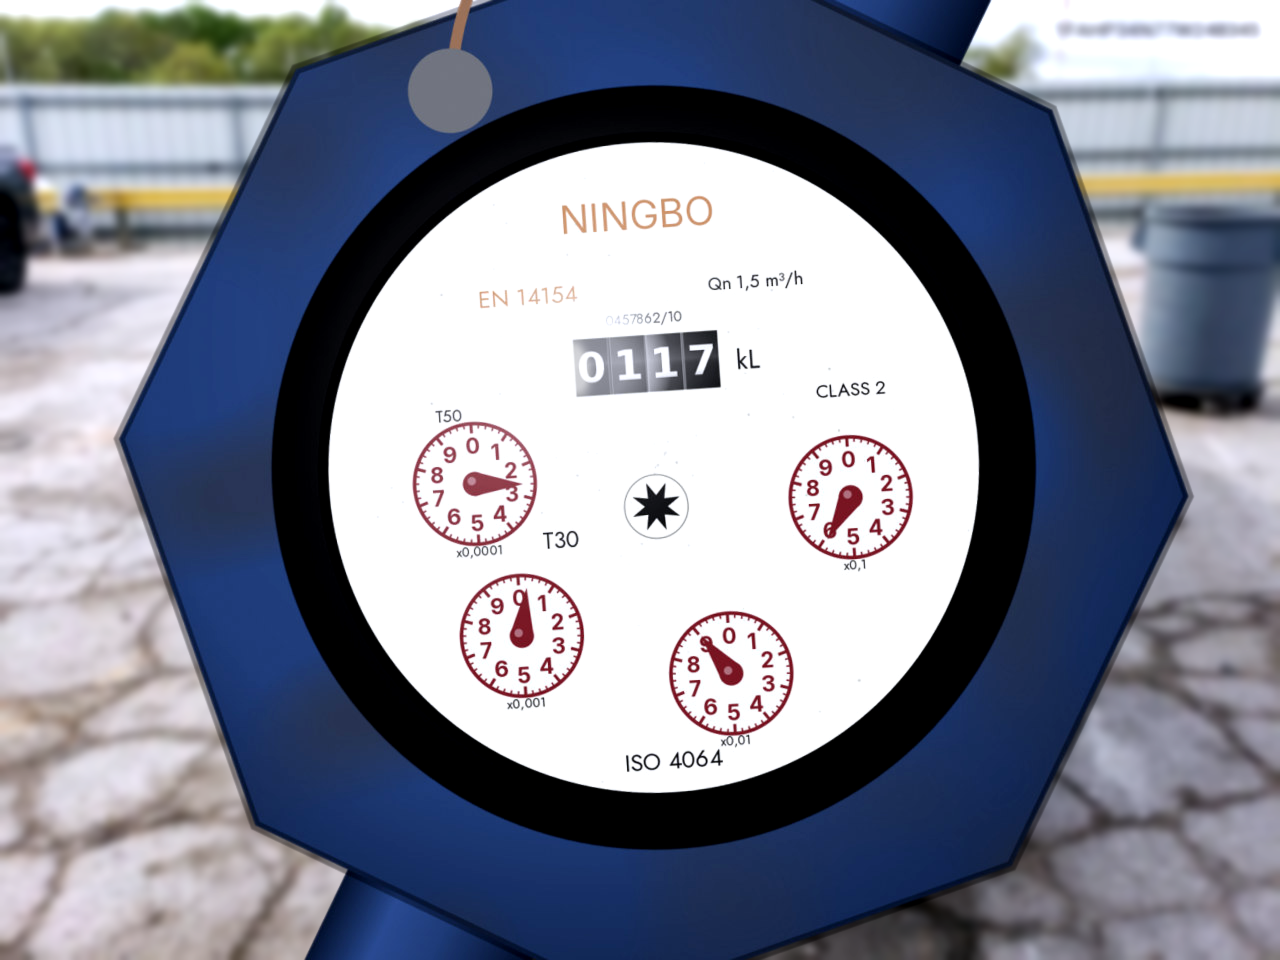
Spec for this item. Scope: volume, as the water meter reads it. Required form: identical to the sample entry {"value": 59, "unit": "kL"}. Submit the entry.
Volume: {"value": 117.5902, "unit": "kL"}
